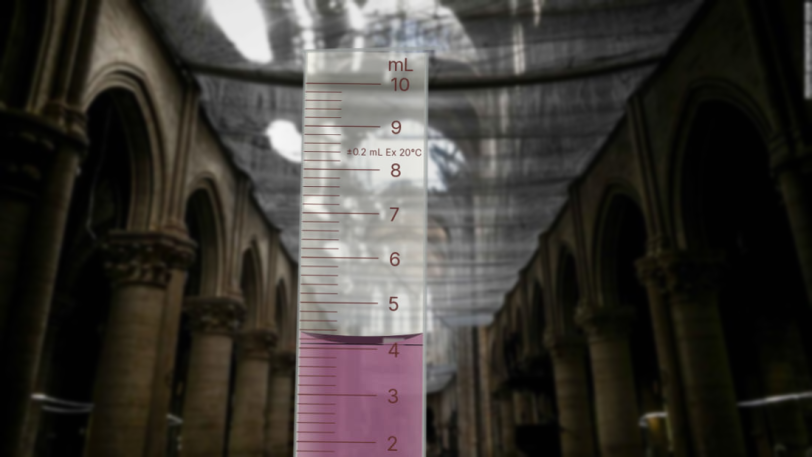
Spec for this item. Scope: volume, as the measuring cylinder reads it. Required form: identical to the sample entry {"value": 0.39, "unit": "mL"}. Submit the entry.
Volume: {"value": 4.1, "unit": "mL"}
